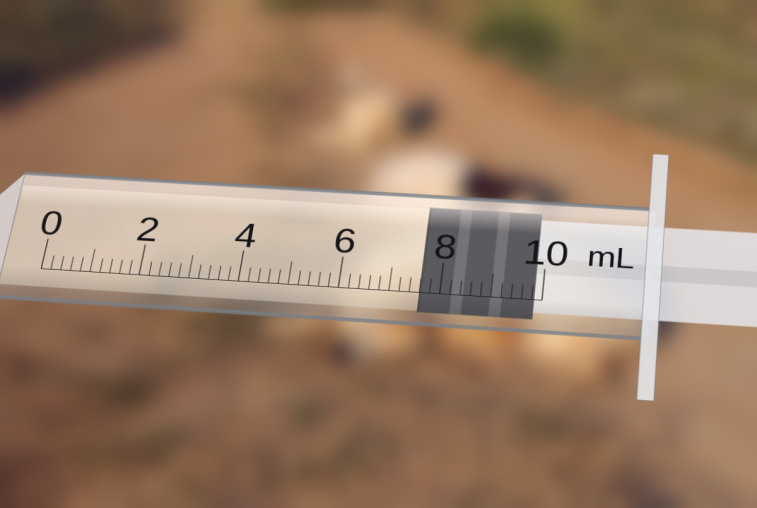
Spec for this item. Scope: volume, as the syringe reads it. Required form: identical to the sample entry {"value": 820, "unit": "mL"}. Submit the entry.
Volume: {"value": 7.6, "unit": "mL"}
